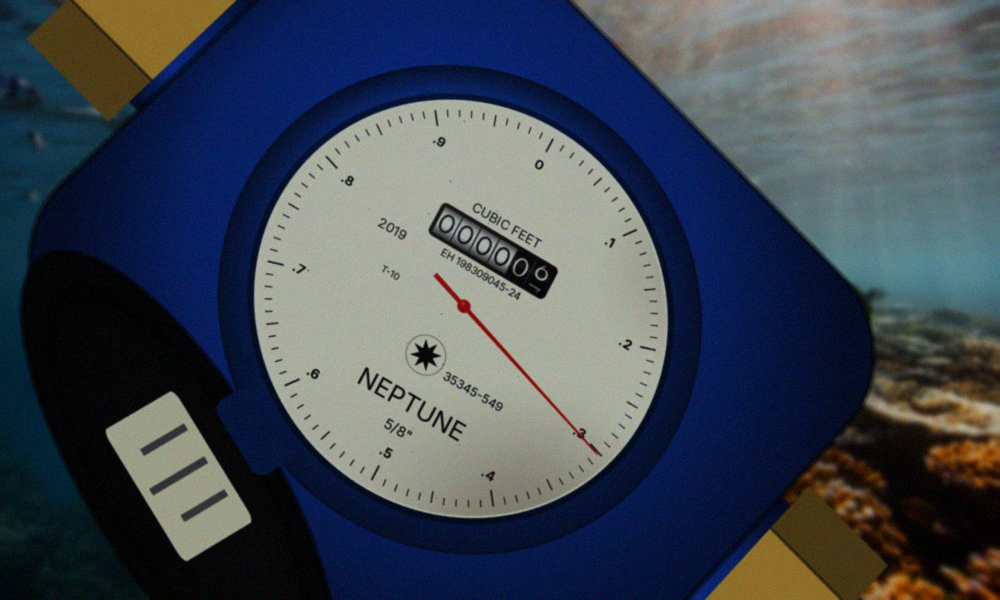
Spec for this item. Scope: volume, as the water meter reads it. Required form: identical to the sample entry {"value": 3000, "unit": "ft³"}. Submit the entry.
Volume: {"value": 6.30, "unit": "ft³"}
